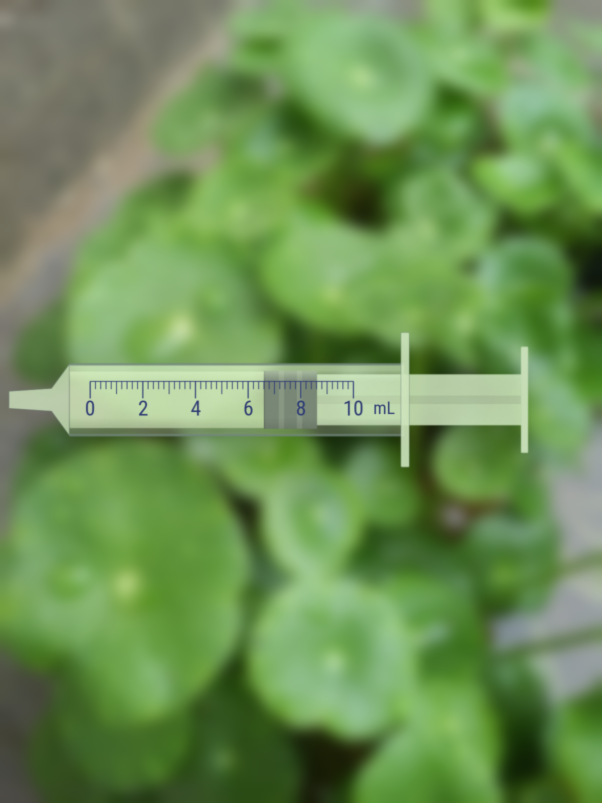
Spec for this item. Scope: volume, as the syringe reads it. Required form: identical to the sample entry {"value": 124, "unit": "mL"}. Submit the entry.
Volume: {"value": 6.6, "unit": "mL"}
